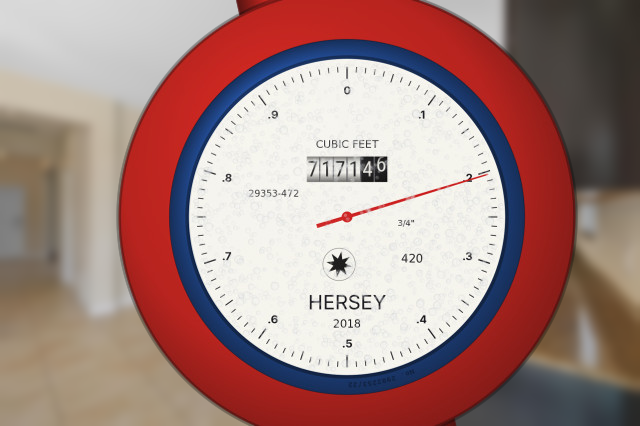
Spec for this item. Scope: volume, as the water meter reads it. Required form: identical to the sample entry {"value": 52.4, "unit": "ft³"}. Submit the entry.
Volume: {"value": 717146.20, "unit": "ft³"}
